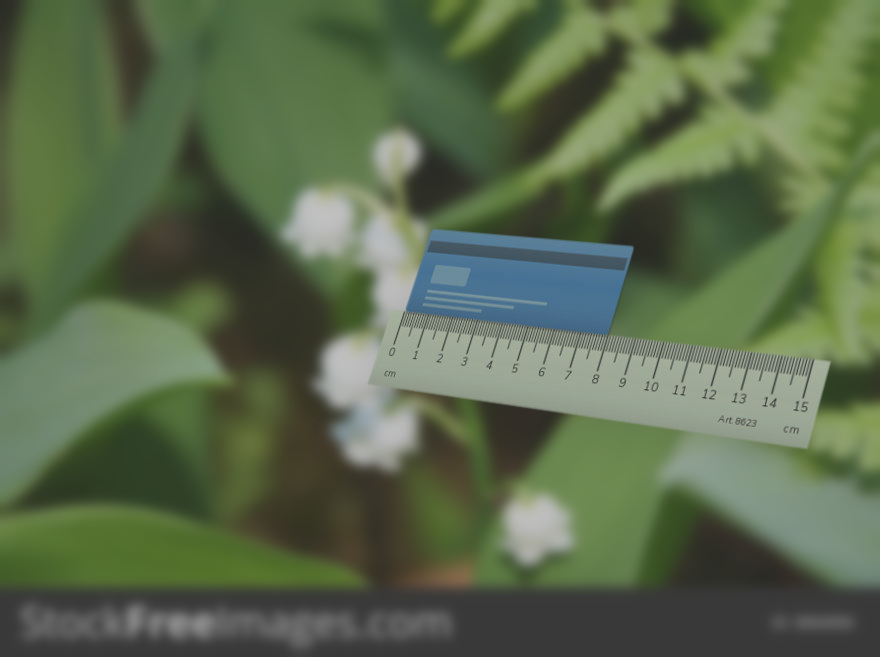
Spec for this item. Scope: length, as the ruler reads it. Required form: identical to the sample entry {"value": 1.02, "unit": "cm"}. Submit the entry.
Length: {"value": 8, "unit": "cm"}
